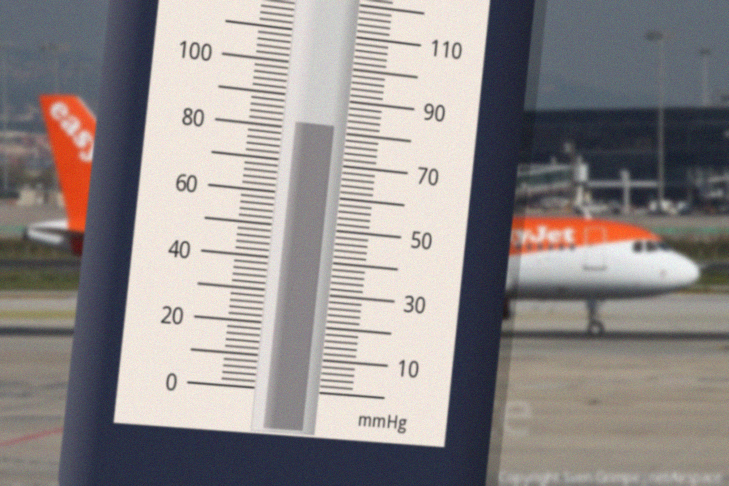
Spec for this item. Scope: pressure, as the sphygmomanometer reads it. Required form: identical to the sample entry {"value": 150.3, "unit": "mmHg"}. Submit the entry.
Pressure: {"value": 82, "unit": "mmHg"}
